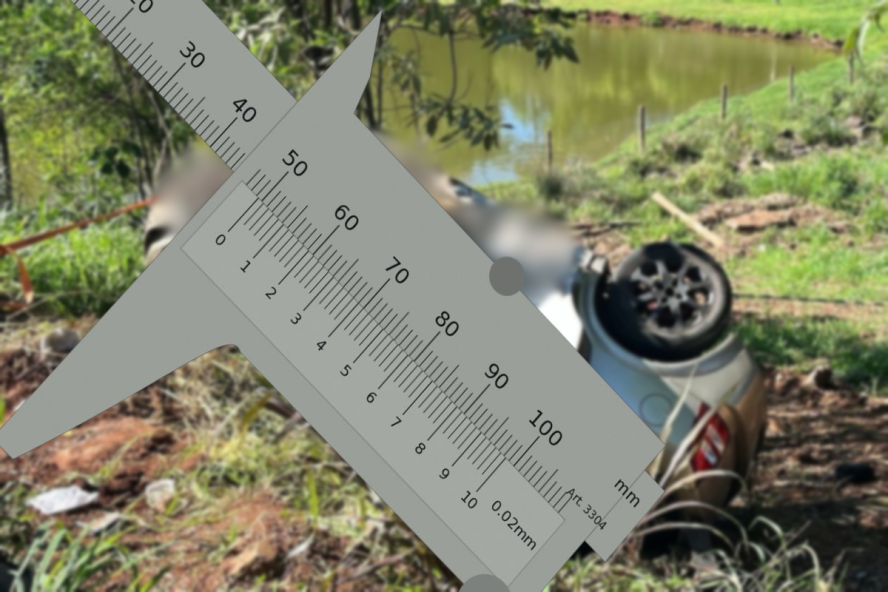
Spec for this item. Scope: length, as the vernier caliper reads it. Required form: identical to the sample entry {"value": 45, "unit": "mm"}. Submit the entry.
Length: {"value": 49.4, "unit": "mm"}
